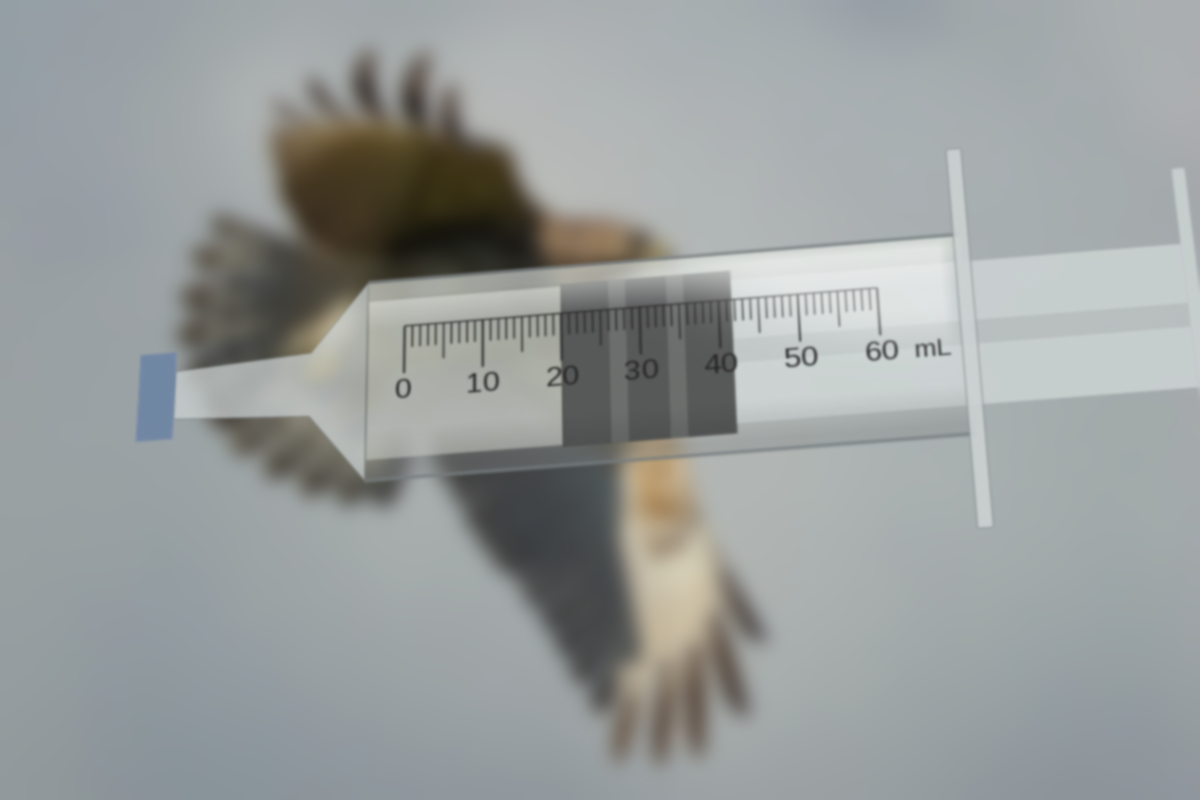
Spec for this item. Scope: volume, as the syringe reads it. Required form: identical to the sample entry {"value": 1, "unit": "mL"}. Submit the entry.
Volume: {"value": 20, "unit": "mL"}
